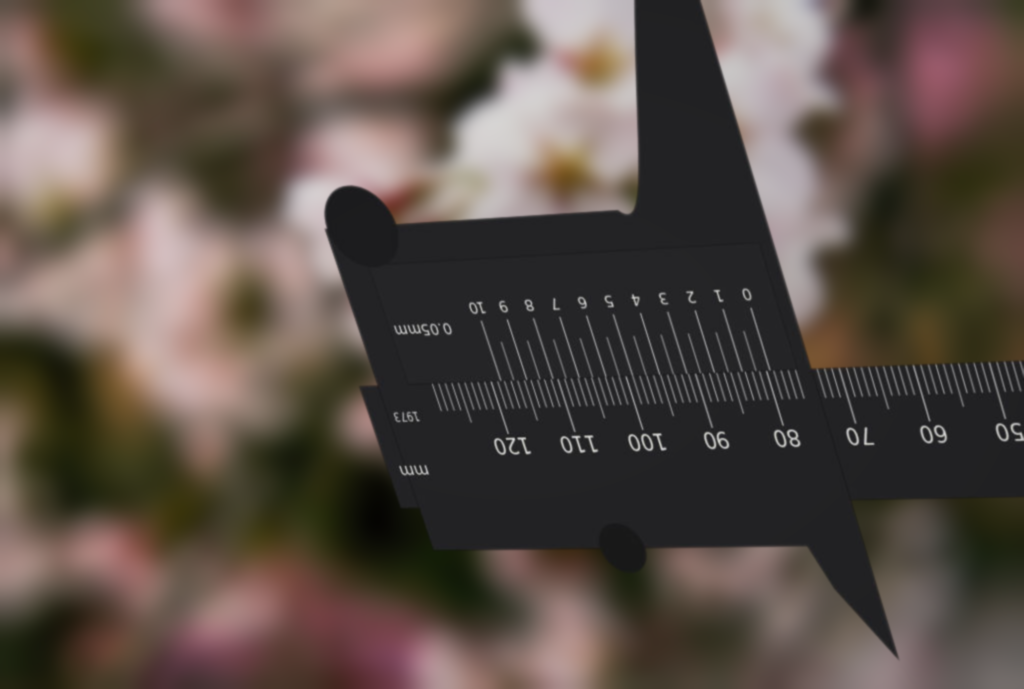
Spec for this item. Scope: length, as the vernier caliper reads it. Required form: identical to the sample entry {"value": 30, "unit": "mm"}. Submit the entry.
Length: {"value": 79.5, "unit": "mm"}
